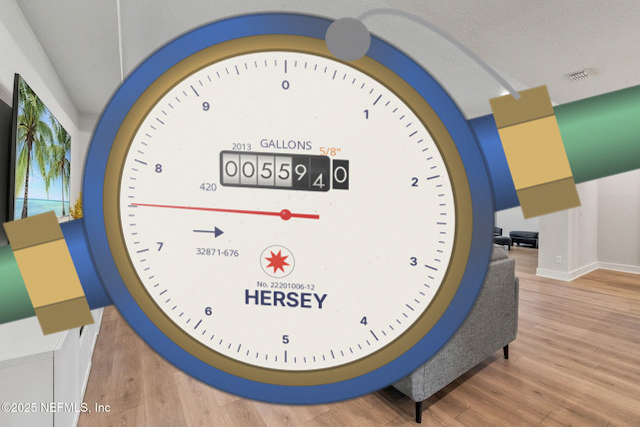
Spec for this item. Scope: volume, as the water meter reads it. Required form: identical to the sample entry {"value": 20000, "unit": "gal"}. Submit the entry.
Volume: {"value": 55937.5, "unit": "gal"}
